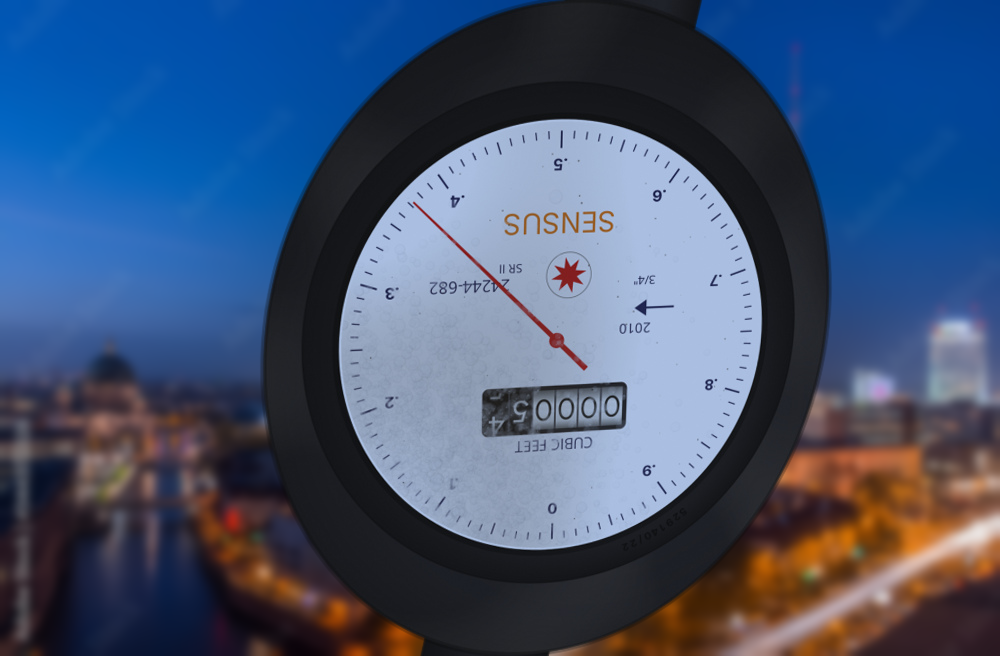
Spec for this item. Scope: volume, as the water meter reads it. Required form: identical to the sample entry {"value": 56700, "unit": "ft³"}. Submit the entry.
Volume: {"value": 54.37, "unit": "ft³"}
